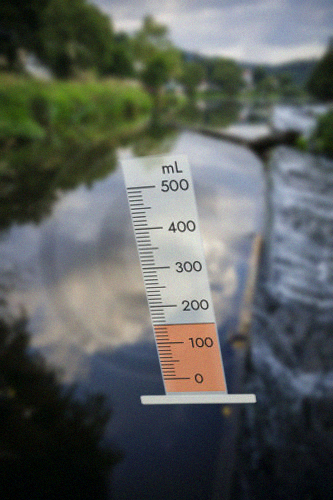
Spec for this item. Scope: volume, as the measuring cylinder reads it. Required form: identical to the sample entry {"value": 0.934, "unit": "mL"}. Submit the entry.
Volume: {"value": 150, "unit": "mL"}
